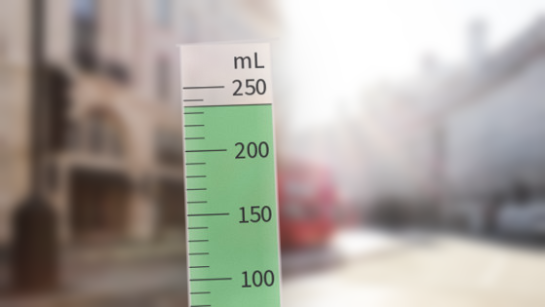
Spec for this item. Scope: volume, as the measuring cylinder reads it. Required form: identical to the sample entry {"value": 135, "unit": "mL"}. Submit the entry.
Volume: {"value": 235, "unit": "mL"}
